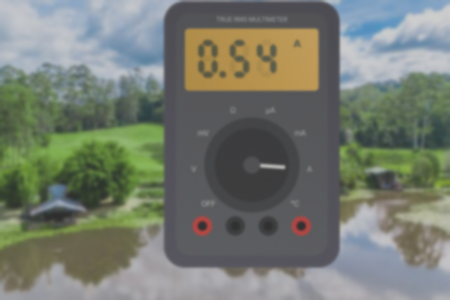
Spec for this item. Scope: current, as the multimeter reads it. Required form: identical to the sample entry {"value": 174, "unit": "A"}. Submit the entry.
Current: {"value": 0.54, "unit": "A"}
